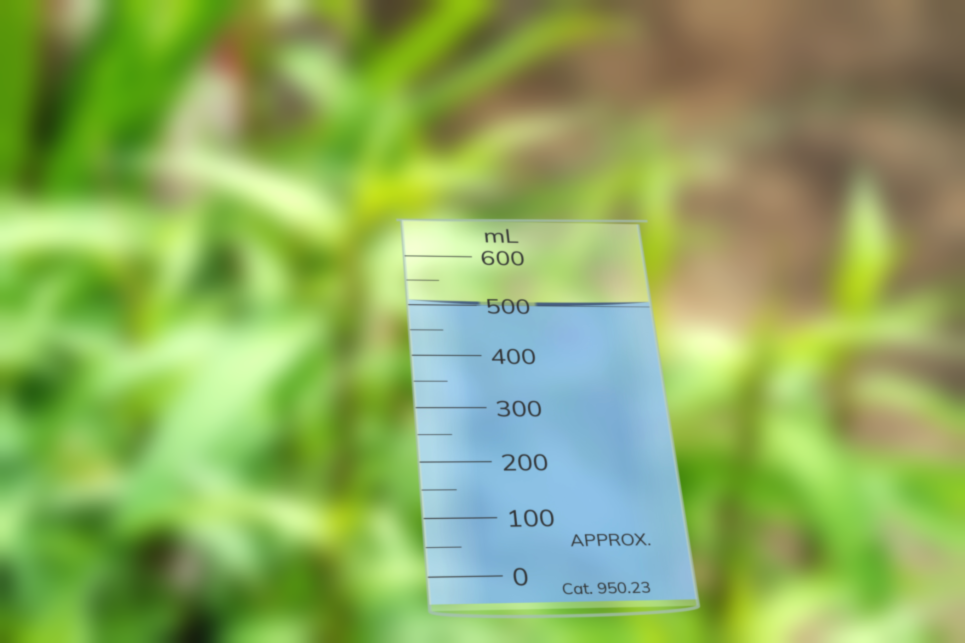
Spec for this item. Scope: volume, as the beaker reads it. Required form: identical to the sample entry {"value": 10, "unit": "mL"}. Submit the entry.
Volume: {"value": 500, "unit": "mL"}
